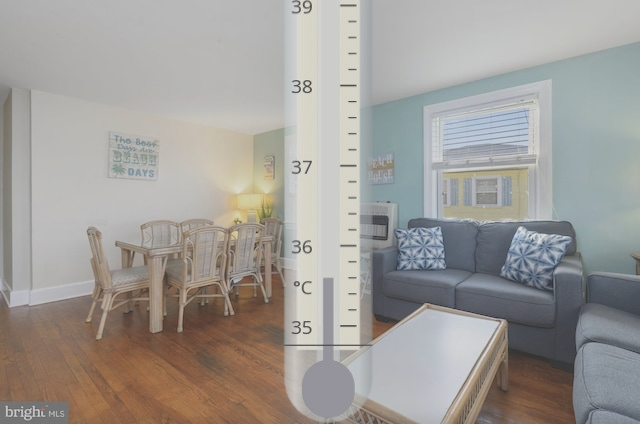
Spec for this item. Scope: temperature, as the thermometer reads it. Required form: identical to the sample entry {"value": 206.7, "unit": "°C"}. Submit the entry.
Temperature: {"value": 35.6, "unit": "°C"}
